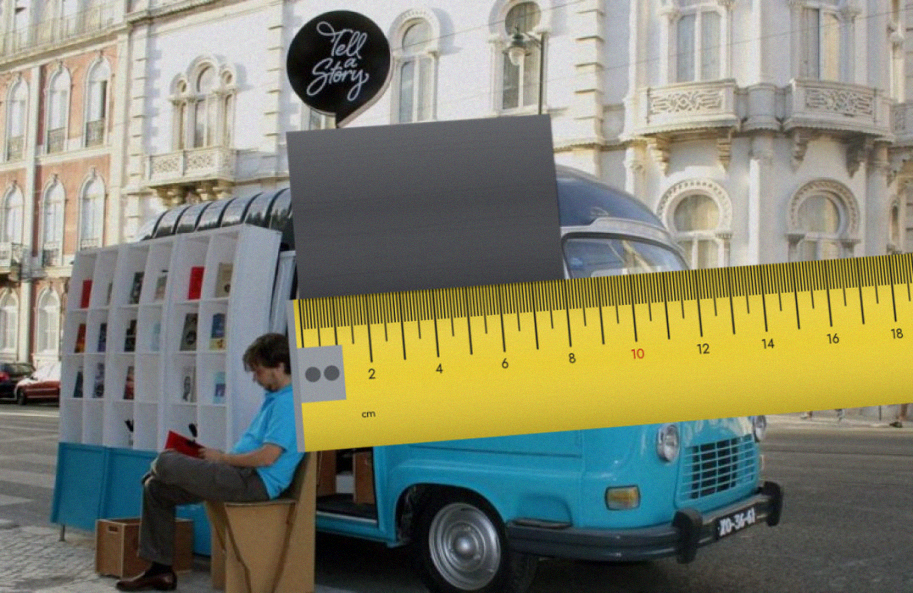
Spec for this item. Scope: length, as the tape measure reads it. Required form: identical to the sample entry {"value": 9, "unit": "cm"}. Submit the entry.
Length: {"value": 8, "unit": "cm"}
